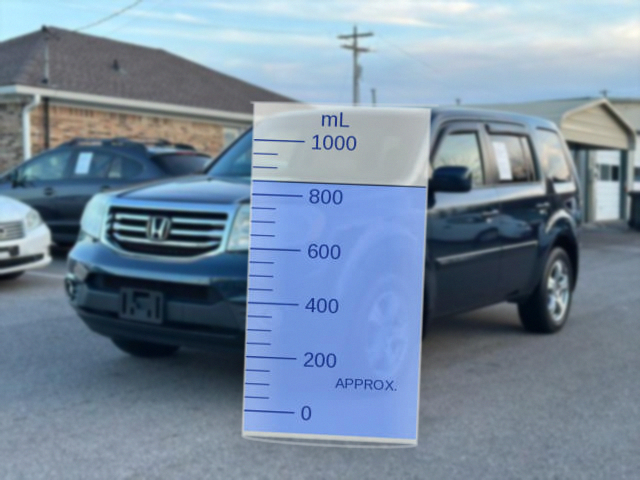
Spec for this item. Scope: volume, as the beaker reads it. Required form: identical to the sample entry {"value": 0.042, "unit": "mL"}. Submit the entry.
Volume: {"value": 850, "unit": "mL"}
